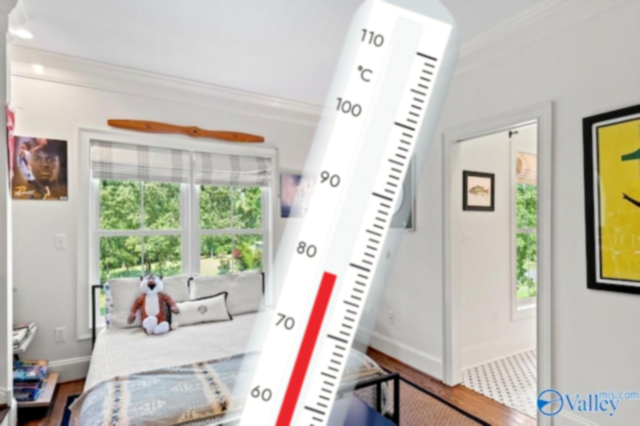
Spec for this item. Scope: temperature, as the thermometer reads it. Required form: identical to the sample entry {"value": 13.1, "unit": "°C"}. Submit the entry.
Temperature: {"value": 78, "unit": "°C"}
